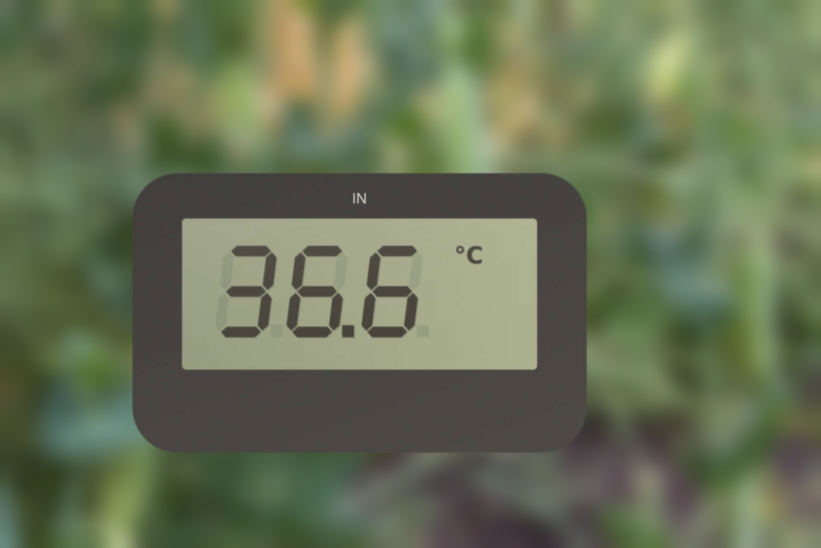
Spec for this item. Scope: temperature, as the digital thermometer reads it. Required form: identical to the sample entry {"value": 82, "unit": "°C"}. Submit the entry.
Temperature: {"value": 36.6, "unit": "°C"}
